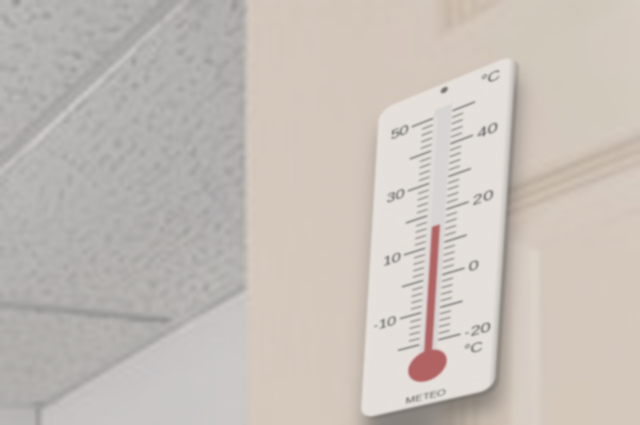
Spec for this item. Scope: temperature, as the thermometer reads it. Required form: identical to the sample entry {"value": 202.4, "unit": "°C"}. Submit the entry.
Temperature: {"value": 16, "unit": "°C"}
